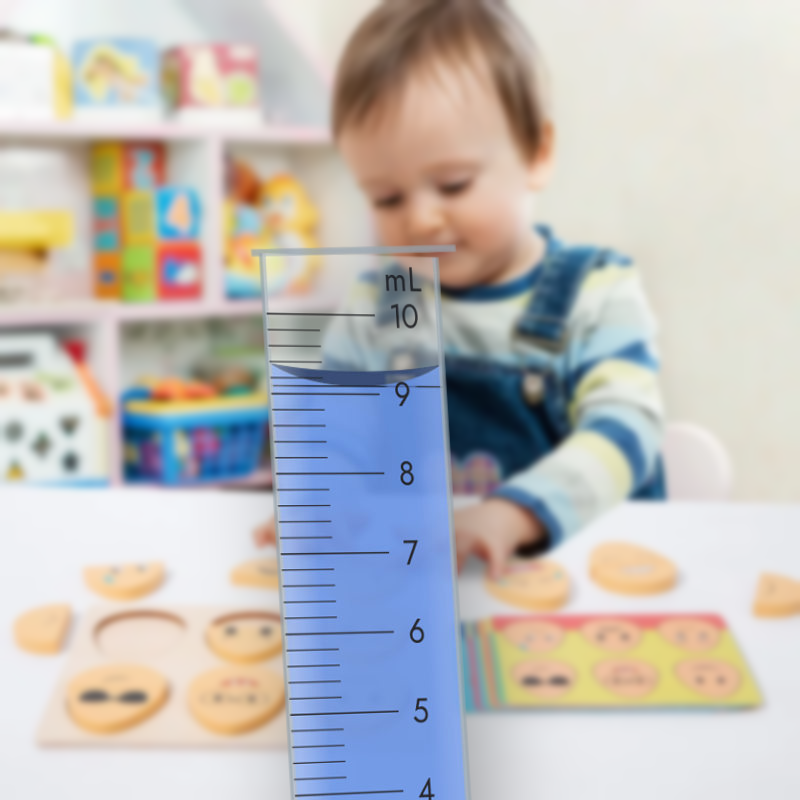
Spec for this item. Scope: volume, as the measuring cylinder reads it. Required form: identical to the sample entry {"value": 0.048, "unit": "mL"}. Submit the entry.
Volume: {"value": 9.1, "unit": "mL"}
